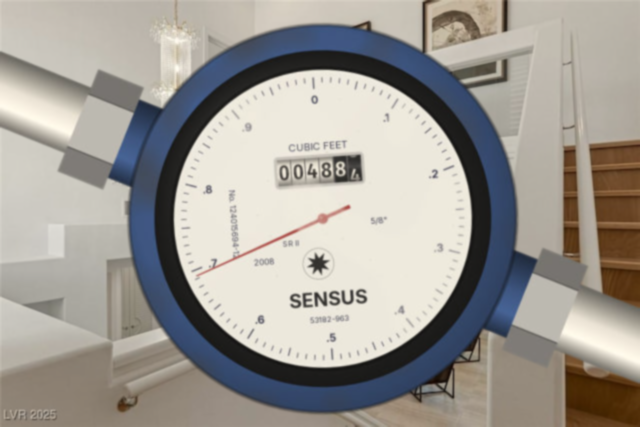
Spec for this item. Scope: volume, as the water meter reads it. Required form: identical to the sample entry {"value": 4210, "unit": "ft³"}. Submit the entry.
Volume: {"value": 4883.69, "unit": "ft³"}
